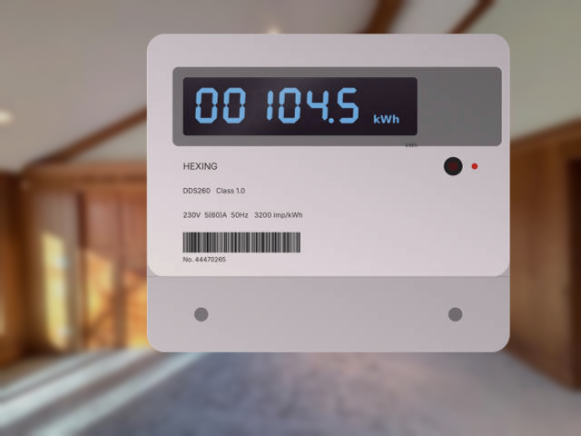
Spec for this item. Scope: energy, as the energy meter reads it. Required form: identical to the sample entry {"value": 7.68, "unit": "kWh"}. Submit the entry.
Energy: {"value": 104.5, "unit": "kWh"}
